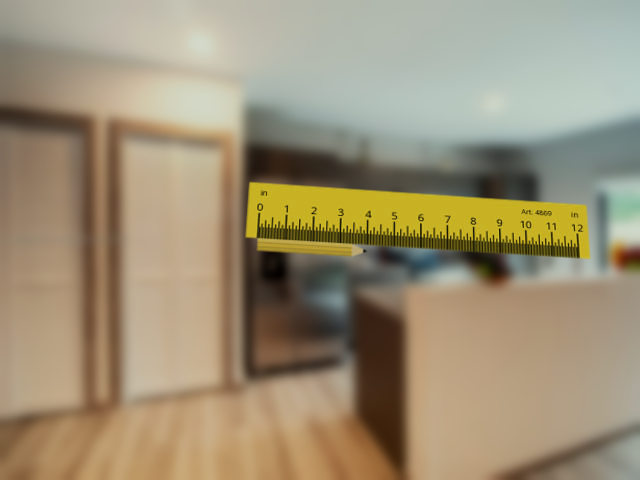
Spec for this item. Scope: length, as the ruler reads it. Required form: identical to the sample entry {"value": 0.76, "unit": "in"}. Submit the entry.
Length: {"value": 4, "unit": "in"}
